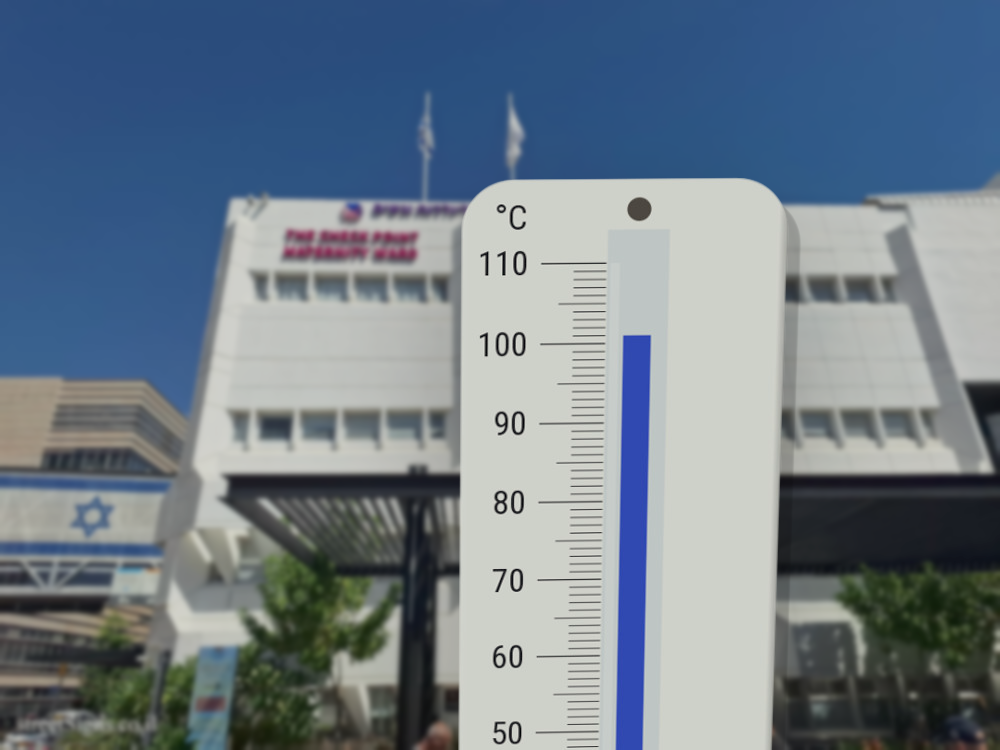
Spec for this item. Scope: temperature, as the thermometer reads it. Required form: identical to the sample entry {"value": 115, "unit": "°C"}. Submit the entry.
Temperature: {"value": 101, "unit": "°C"}
